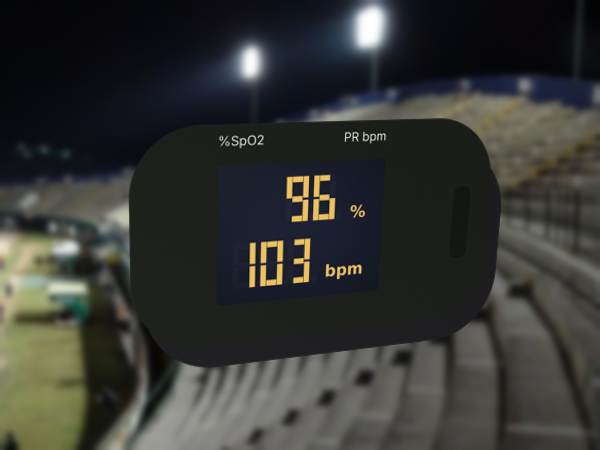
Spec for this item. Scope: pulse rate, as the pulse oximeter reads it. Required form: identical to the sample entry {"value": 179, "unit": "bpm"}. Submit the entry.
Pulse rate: {"value": 103, "unit": "bpm"}
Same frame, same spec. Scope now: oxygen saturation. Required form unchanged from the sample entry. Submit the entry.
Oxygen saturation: {"value": 96, "unit": "%"}
